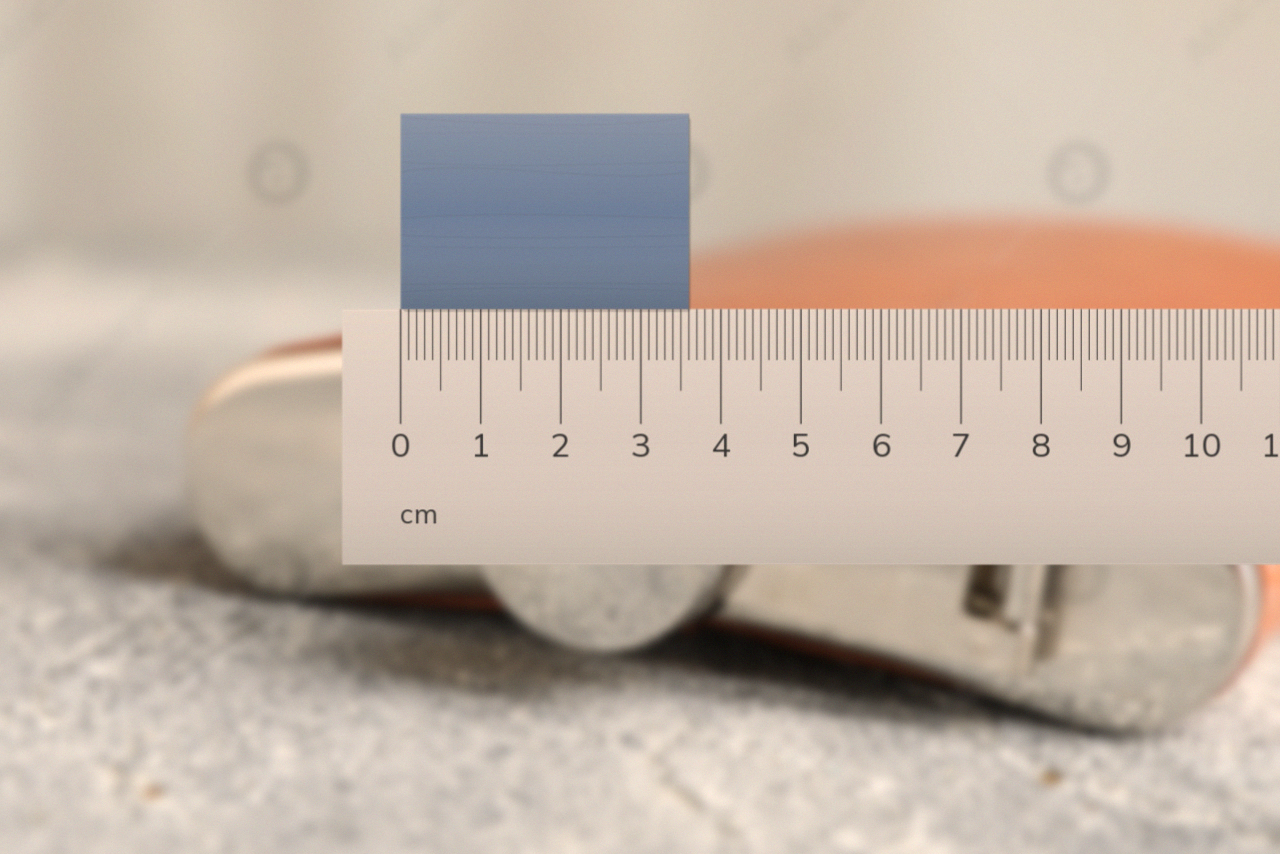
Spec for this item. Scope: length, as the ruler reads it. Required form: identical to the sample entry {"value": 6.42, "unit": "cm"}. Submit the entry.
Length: {"value": 3.6, "unit": "cm"}
